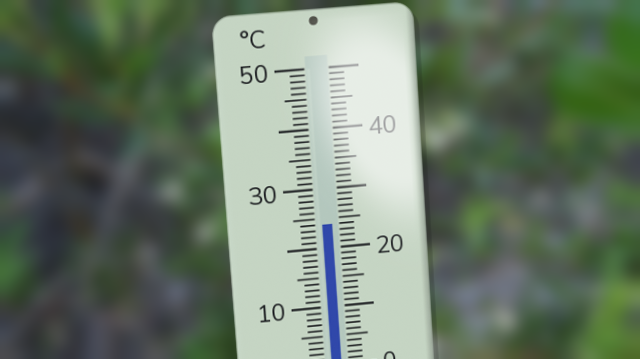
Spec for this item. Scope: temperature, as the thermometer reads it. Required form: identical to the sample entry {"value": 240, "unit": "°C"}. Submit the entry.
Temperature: {"value": 24, "unit": "°C"}
